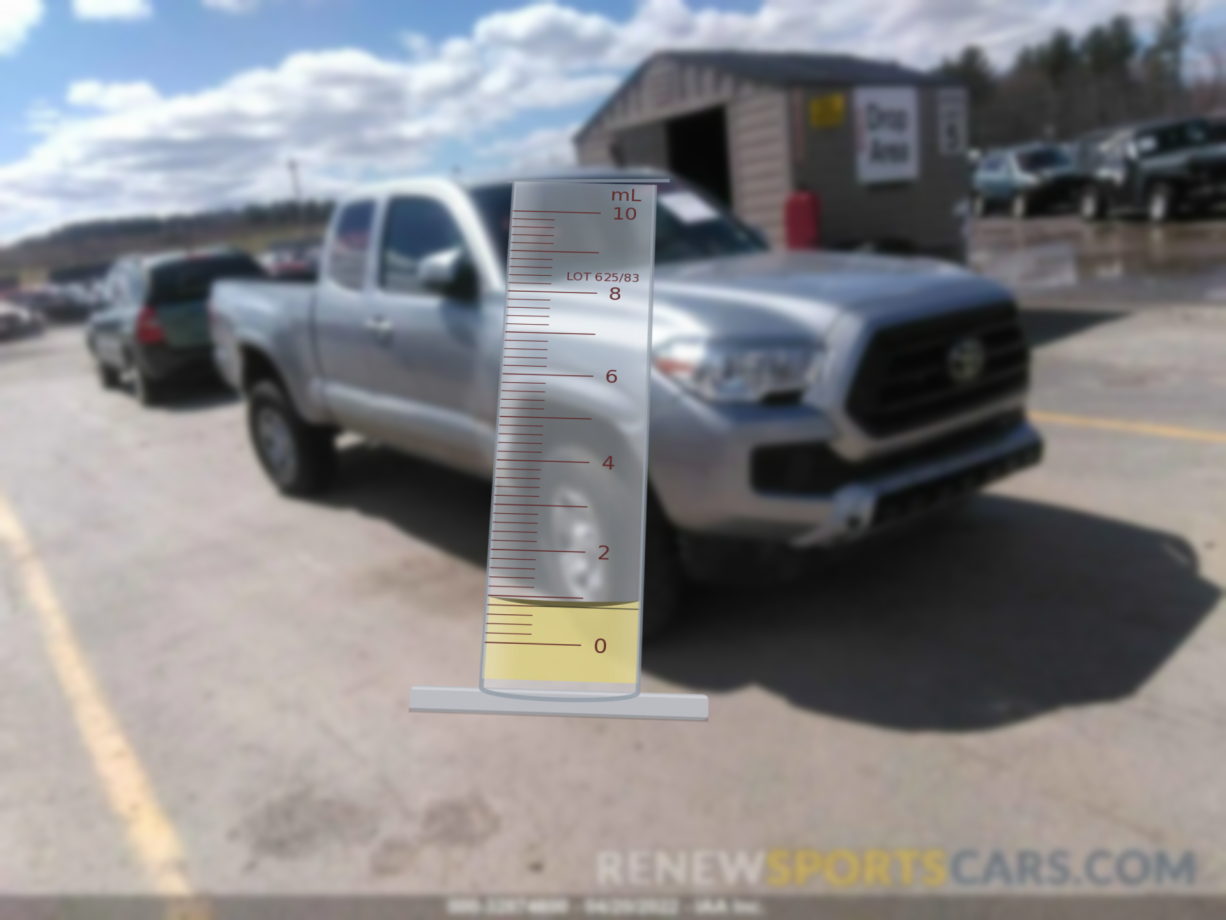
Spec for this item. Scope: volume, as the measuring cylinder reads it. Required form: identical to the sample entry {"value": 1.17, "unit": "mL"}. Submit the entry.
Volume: {"value": 0.8, "unit": "mL"}
